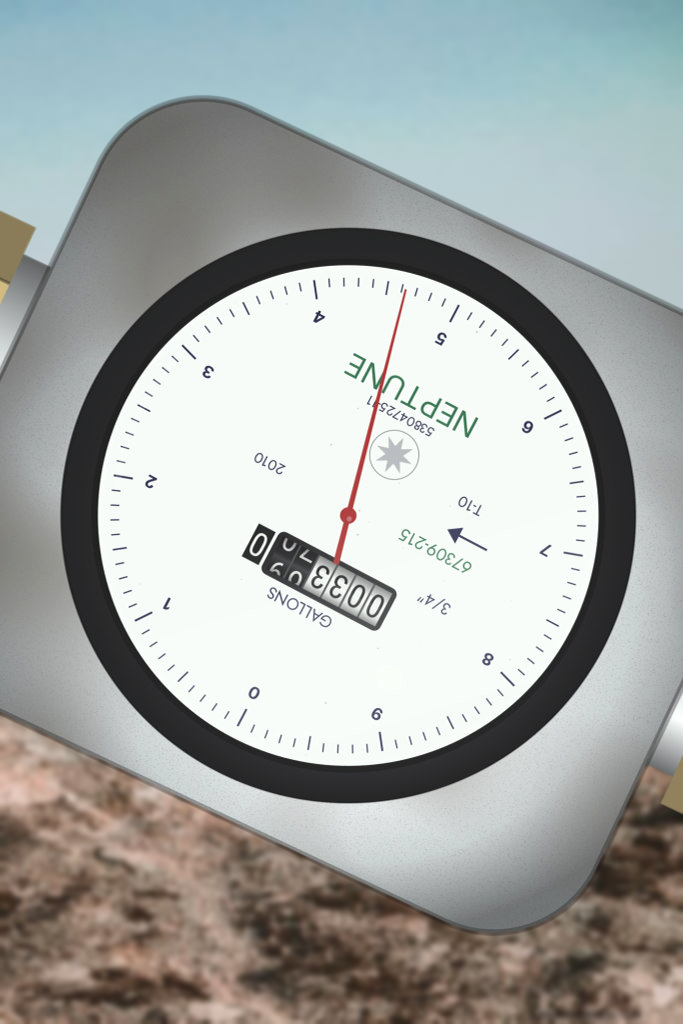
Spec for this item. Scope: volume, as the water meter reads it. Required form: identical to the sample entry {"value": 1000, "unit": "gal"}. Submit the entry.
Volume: {"value": 33694.6, "unit": "gal"}
